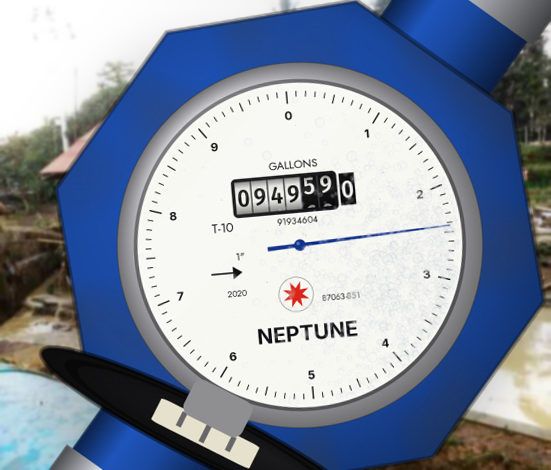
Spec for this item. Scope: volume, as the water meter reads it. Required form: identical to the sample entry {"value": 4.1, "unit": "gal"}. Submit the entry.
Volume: {"value": 949592.4, "unit": "gal"}
